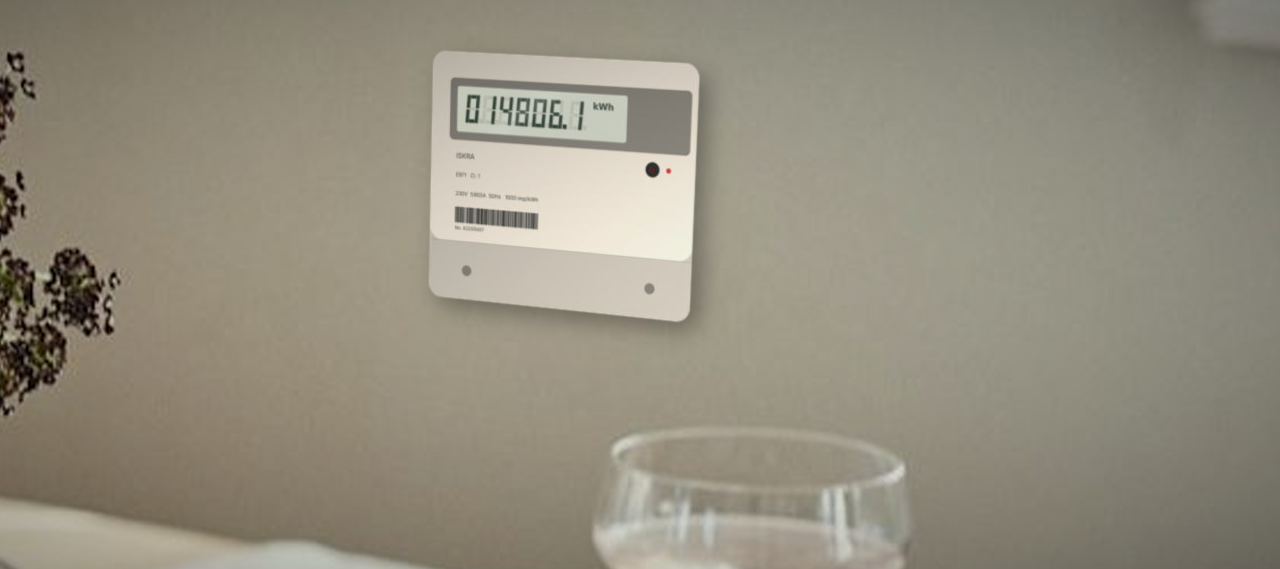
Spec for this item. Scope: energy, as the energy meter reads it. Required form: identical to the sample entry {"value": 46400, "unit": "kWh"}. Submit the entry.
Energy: {"value": 14806.1, "unit": "kWh"}
